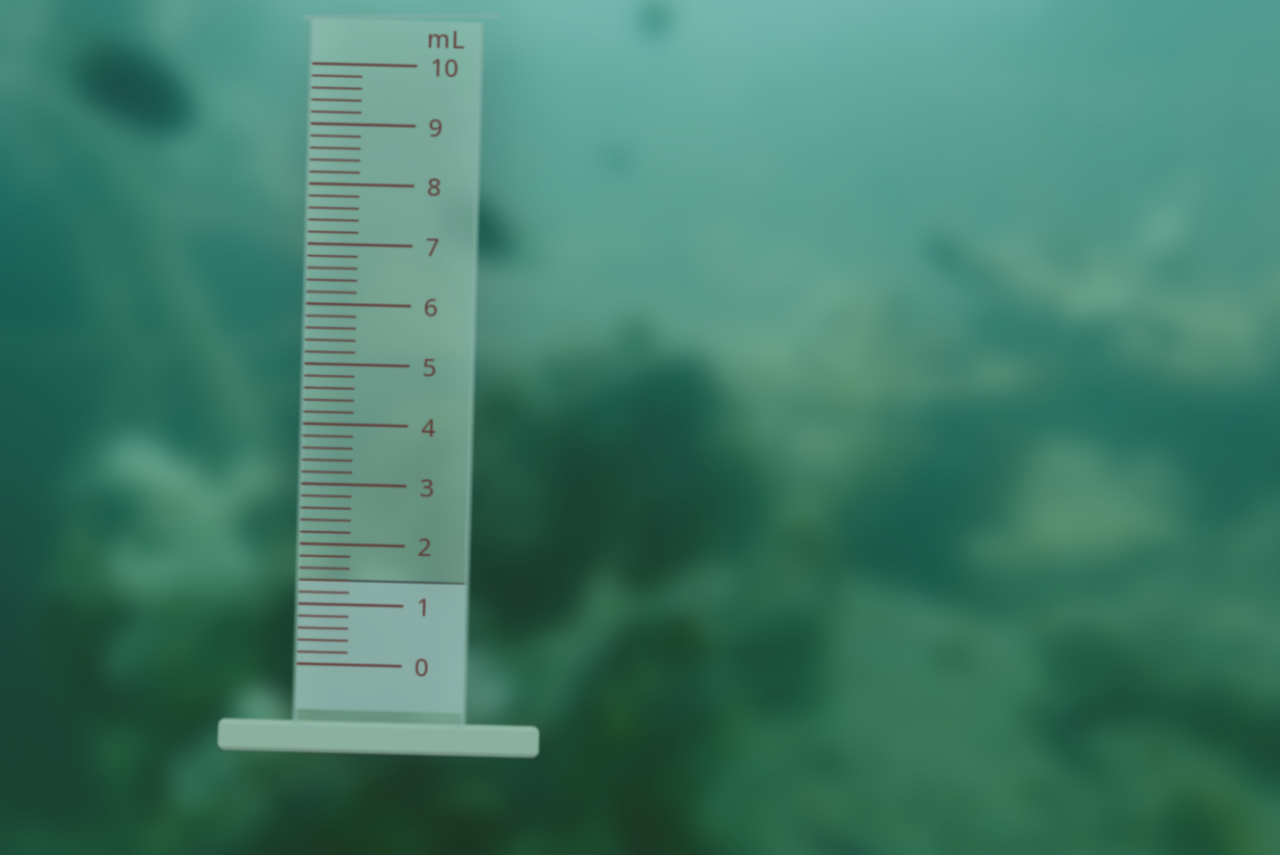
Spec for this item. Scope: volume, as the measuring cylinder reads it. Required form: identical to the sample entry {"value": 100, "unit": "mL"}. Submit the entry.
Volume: {"value": 1.4, "unit": "mL"}
